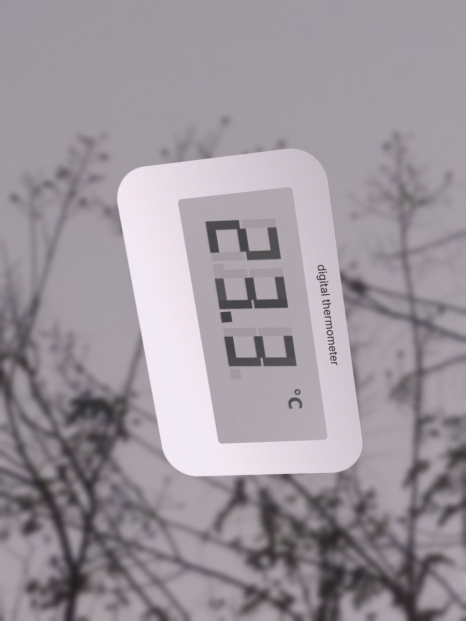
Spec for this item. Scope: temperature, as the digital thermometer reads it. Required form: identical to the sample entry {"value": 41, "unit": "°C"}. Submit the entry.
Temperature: {"value": 23.3, "unit": "°C"}
